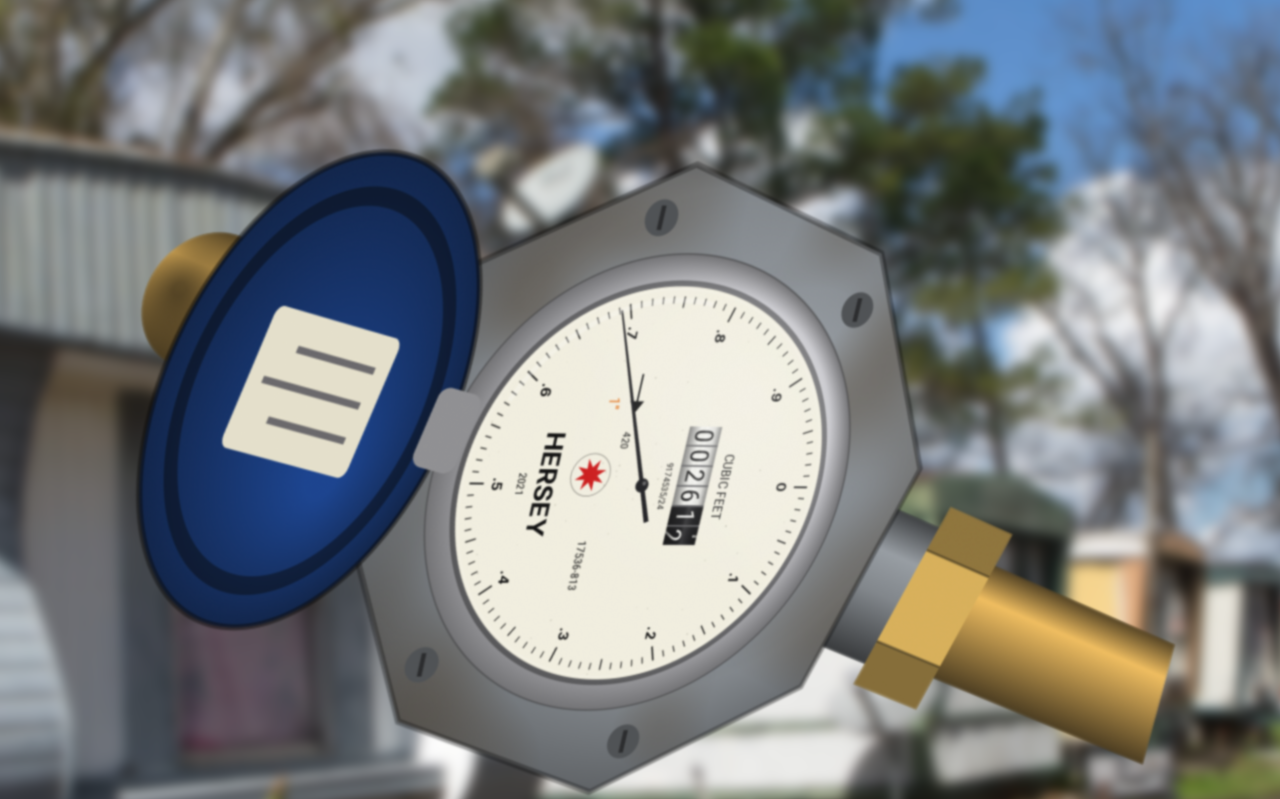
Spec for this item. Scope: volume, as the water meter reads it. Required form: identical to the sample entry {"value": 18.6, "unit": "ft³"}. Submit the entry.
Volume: {"value": 2611.69, "unit": "ft³"}
